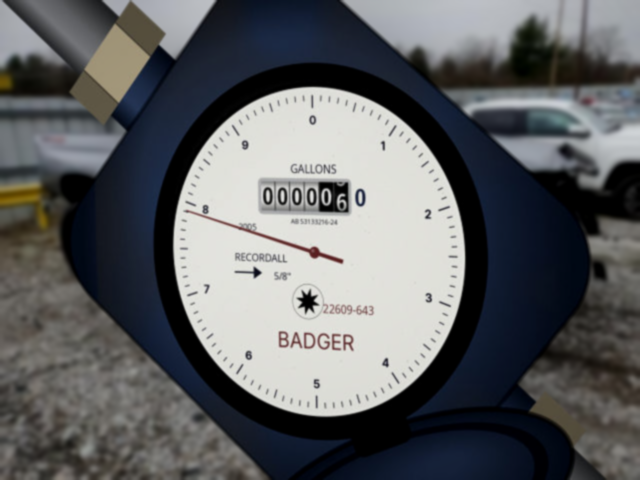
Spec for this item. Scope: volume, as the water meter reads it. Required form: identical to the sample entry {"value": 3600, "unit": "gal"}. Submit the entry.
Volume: {"value": 57.9, "unit": "gal"}
